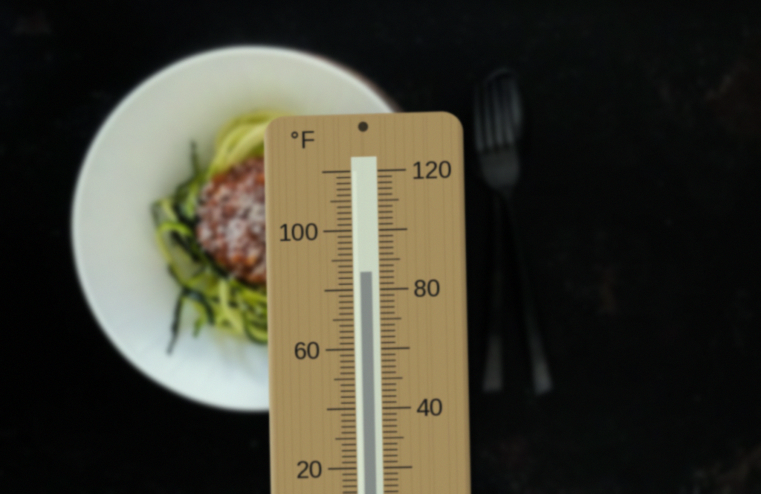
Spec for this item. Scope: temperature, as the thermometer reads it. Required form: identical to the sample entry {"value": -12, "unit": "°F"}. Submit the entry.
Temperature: {"value": 86, "unit": "°F"}
